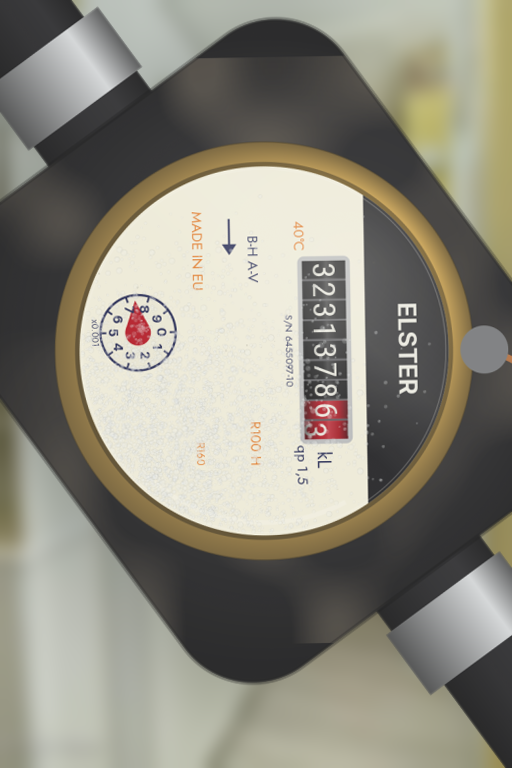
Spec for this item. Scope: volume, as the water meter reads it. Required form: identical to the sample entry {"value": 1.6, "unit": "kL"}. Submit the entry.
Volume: {"value": 3231378.627, "unit": "kL"}
